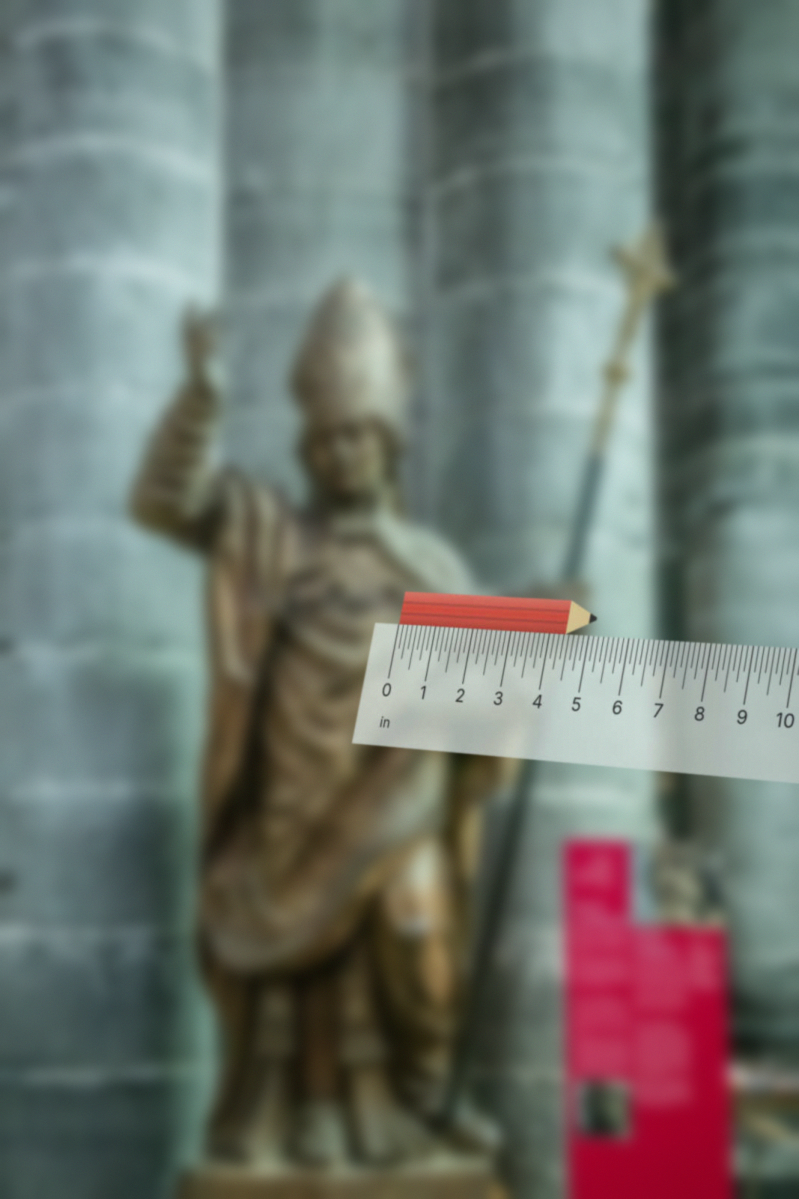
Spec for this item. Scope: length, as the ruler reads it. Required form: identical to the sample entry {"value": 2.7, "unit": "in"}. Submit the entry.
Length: {"value": 5.125, "unit": "in"}
